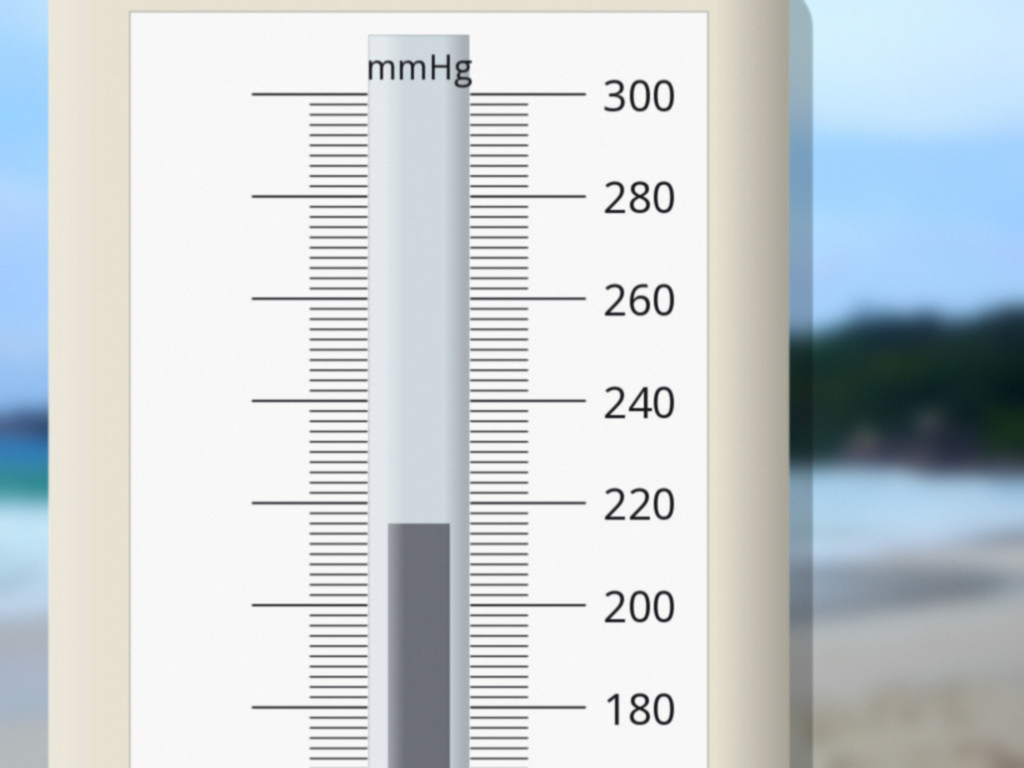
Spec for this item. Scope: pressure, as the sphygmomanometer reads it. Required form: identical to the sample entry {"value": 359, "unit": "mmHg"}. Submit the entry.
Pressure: {"value": 216, "unit": "mmHg"}
